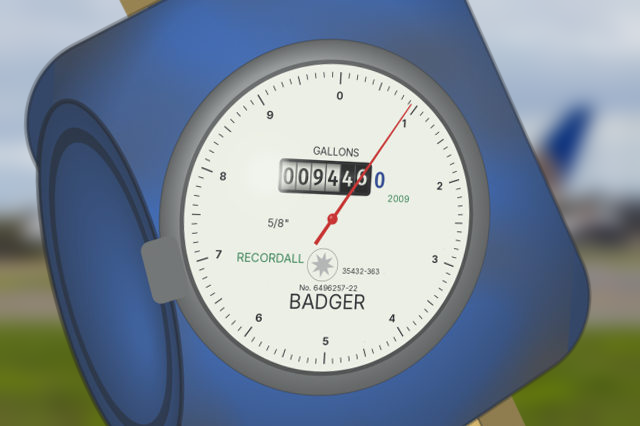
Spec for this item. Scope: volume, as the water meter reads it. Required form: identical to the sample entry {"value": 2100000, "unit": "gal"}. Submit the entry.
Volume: {"value": 94460.9, "unit": "gal"}
